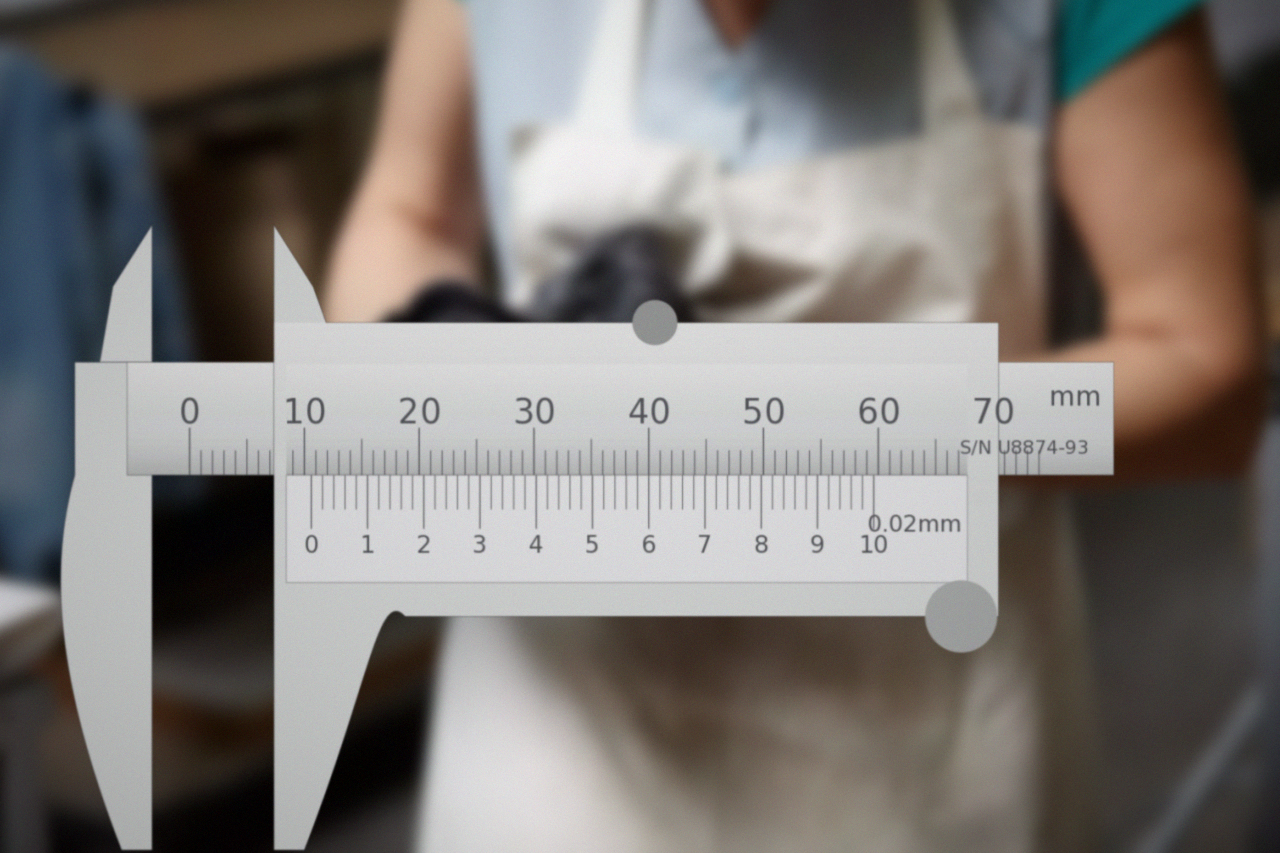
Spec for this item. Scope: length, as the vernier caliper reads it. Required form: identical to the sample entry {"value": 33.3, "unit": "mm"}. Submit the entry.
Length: {"value": 10.6, "unit": "mm"}
